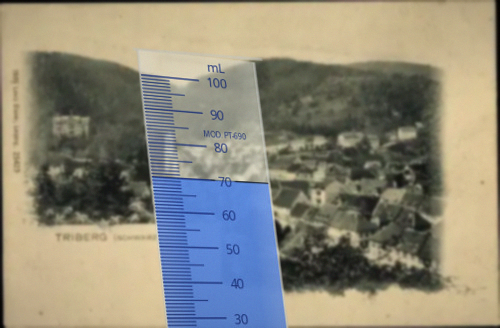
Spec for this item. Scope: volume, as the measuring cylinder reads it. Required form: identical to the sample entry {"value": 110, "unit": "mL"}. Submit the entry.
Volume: {"value": 70, "unit": "mL"}
